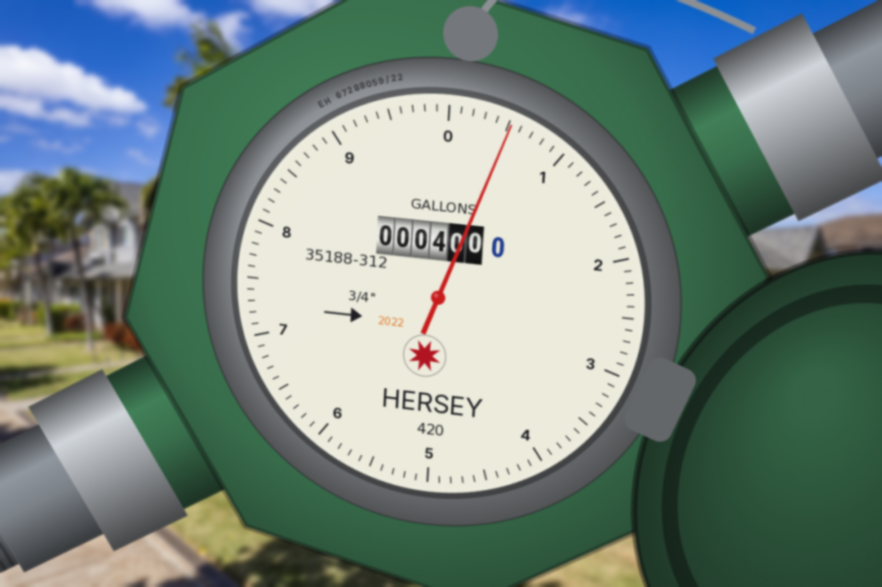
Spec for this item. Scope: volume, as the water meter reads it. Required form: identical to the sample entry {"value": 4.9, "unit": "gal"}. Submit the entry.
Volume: {"value": 4000.5, "unit": "gal"}
